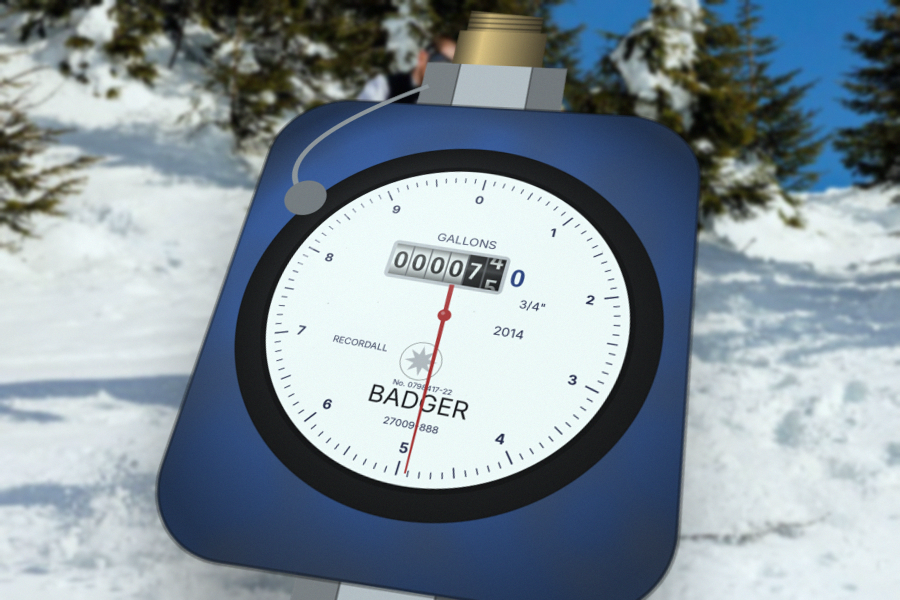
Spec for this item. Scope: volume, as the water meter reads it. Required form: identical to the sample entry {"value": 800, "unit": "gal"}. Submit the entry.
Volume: {"value": 744.9, "unit": "gal"}
